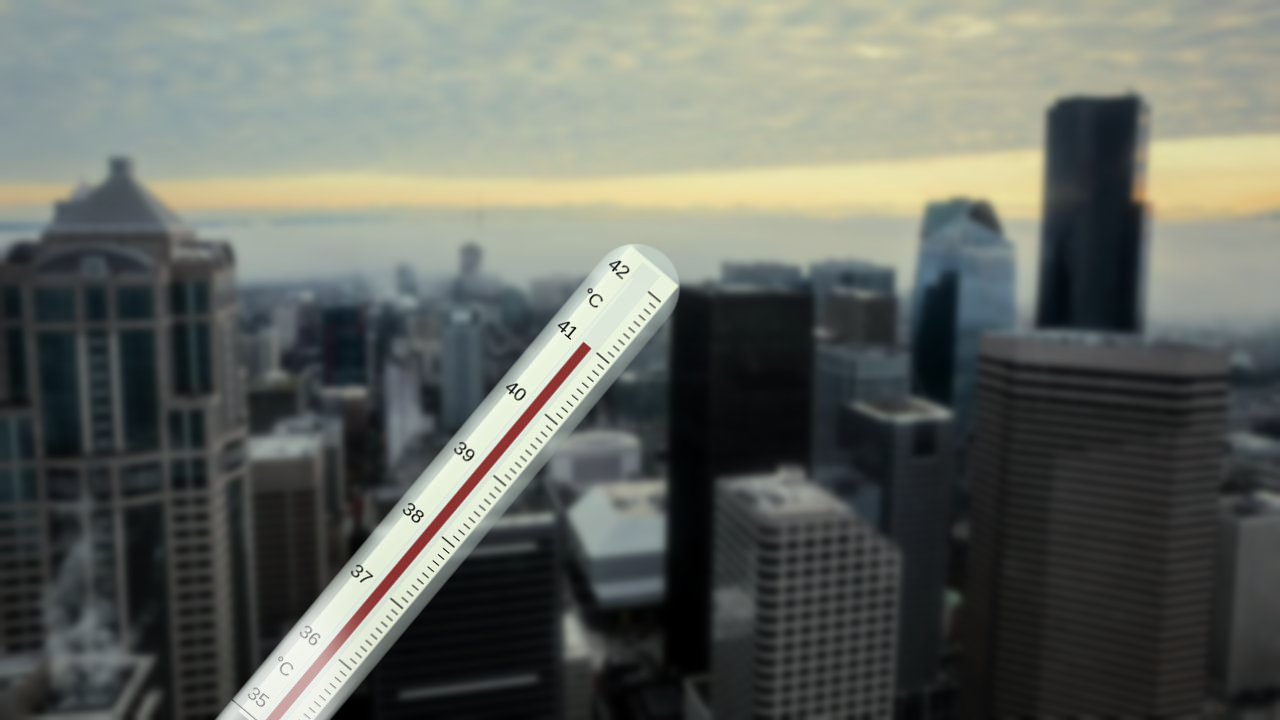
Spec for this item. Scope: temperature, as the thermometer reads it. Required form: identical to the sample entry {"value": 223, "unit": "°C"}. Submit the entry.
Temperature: {"value": 41, "unit": "°C"}
